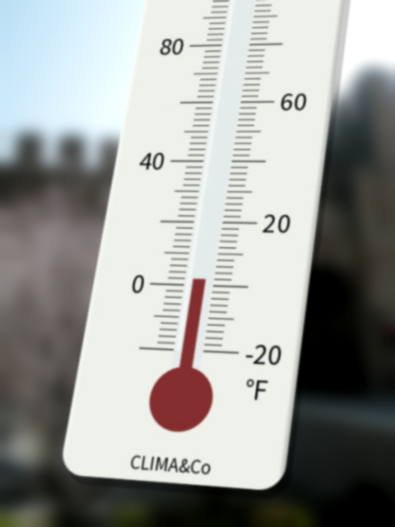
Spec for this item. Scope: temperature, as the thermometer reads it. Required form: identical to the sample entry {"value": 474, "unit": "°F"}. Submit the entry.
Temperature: {"value": 2, "unit": "°F"}
